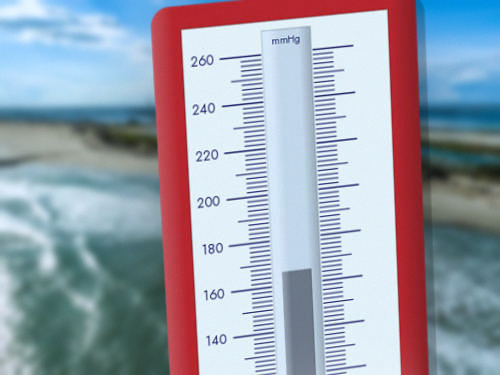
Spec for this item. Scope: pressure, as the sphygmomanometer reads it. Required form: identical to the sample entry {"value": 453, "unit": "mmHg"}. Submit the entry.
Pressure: {"value": 166, "unit": "mmHg"}
